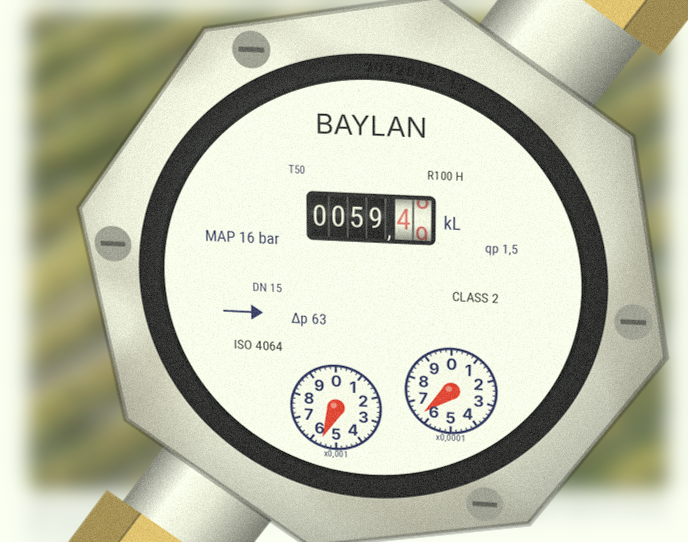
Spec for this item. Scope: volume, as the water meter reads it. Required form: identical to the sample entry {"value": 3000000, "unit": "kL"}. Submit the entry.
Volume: {"value": 59.4856, "unit": "kL"}
